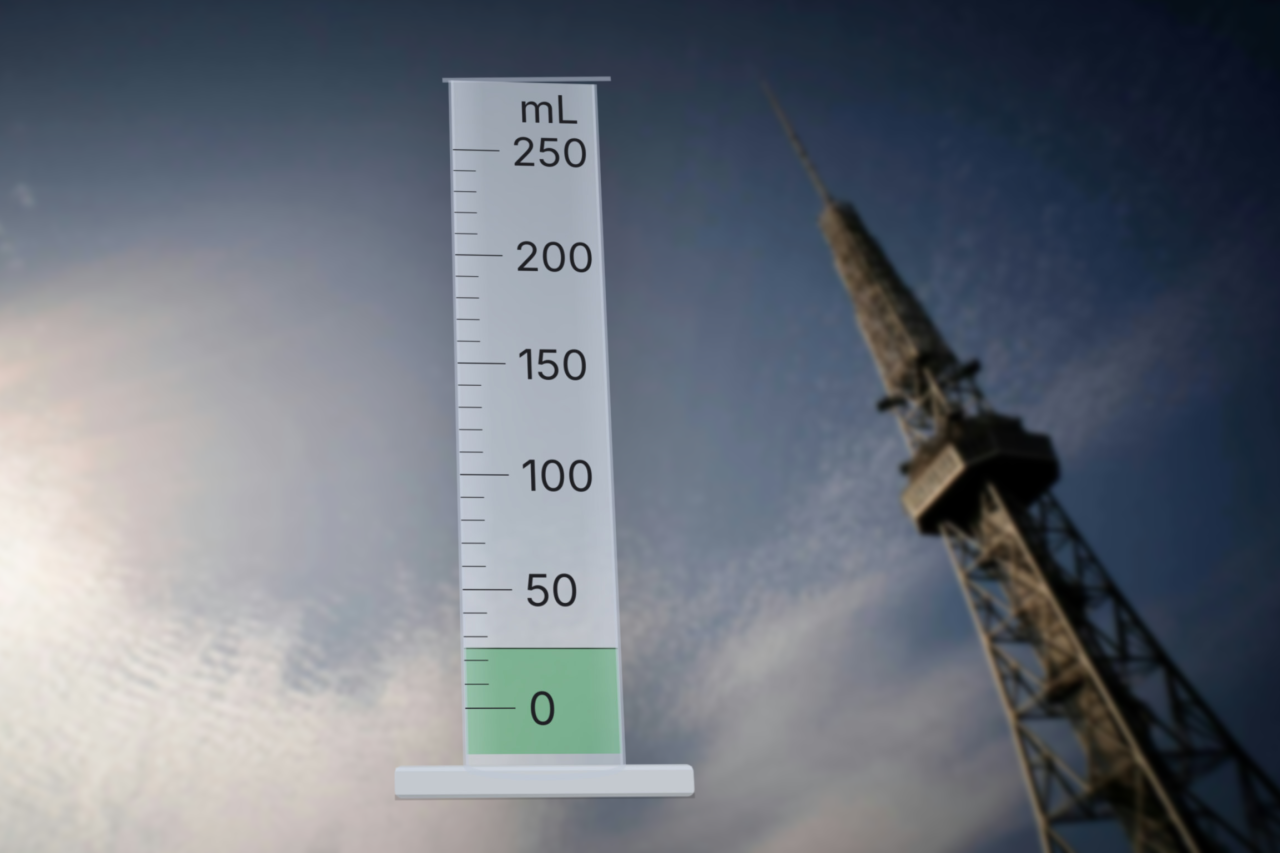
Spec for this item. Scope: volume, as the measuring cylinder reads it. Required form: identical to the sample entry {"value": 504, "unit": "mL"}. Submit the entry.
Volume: {"value": 25, "unit": "mL"}
